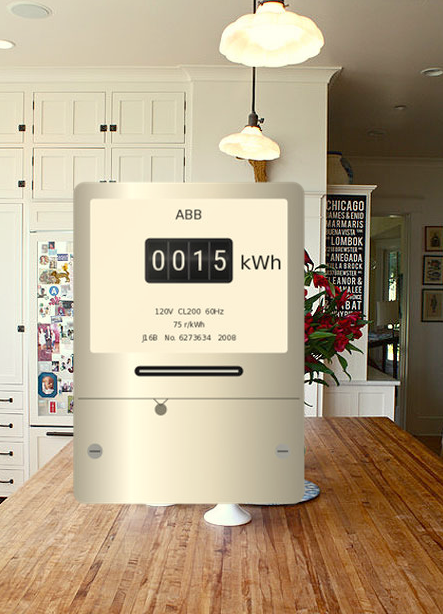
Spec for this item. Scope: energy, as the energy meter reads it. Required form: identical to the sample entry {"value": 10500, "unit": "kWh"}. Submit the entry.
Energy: {"value": 15, "unit": "kWh"}
